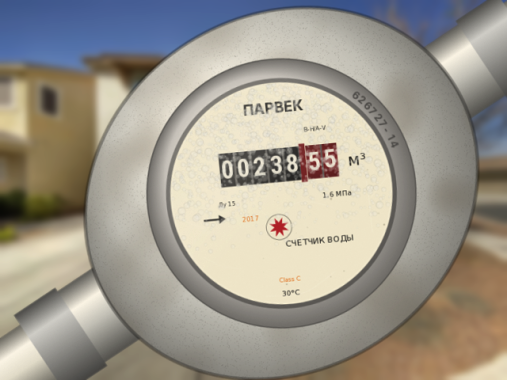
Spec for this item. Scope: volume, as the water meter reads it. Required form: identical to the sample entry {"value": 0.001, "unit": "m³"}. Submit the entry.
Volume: {"value": 238.55, "unit": "m³"}
